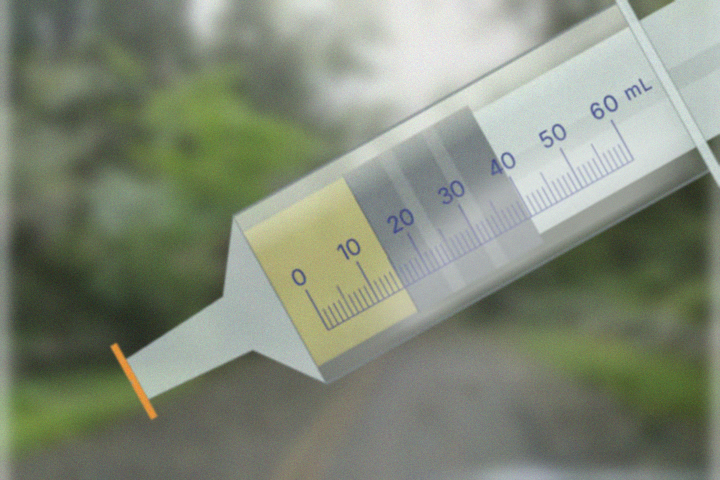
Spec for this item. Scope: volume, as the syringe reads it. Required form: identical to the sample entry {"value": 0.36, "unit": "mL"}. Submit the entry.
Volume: {"value": 15, "unit": "mL"}
